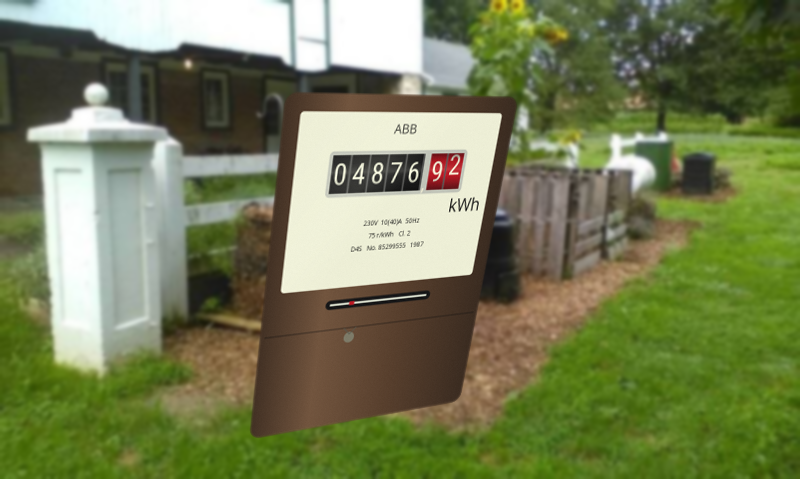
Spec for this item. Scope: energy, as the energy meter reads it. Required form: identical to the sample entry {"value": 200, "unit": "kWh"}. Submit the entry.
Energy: {"value": 4876.92, "unit": "kWh"}
